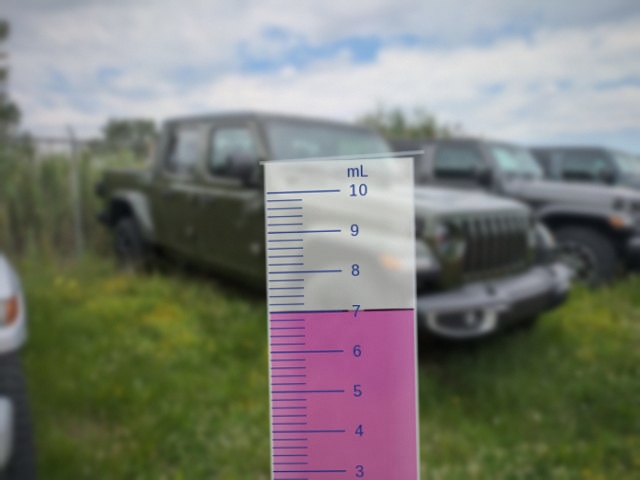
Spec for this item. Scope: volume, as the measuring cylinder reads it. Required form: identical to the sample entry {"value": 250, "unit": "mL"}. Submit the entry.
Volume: {"value": 7, "unit": "mL"}
